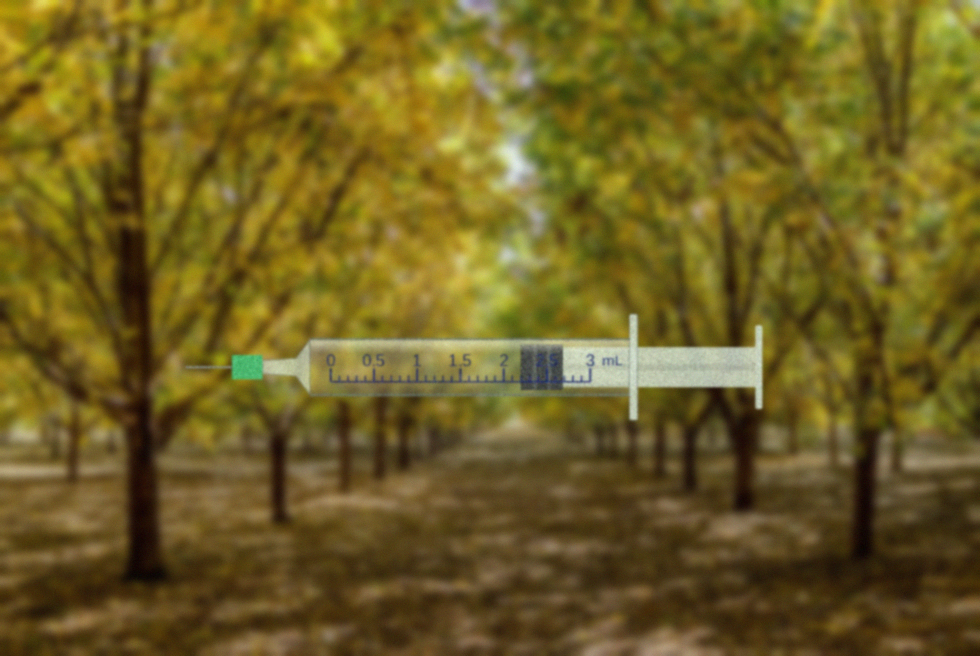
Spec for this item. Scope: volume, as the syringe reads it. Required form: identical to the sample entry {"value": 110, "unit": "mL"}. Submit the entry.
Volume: {"value": 2.2, "unit": "mL"}
